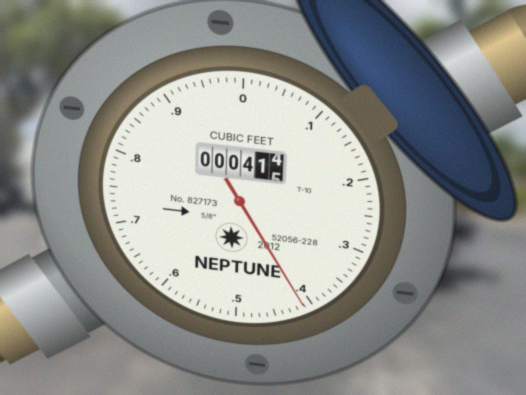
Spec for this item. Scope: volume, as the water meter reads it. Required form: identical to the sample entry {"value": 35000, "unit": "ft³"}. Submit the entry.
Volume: {"value": 414.41, "unit": "ft³"}
